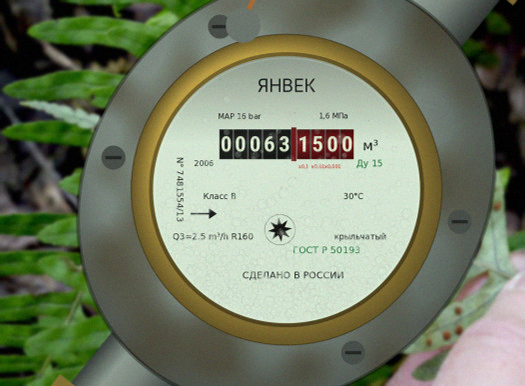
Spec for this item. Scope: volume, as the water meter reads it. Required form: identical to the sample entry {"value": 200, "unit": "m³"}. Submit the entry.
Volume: {"value": 63.1500, "unit": "m³"}
